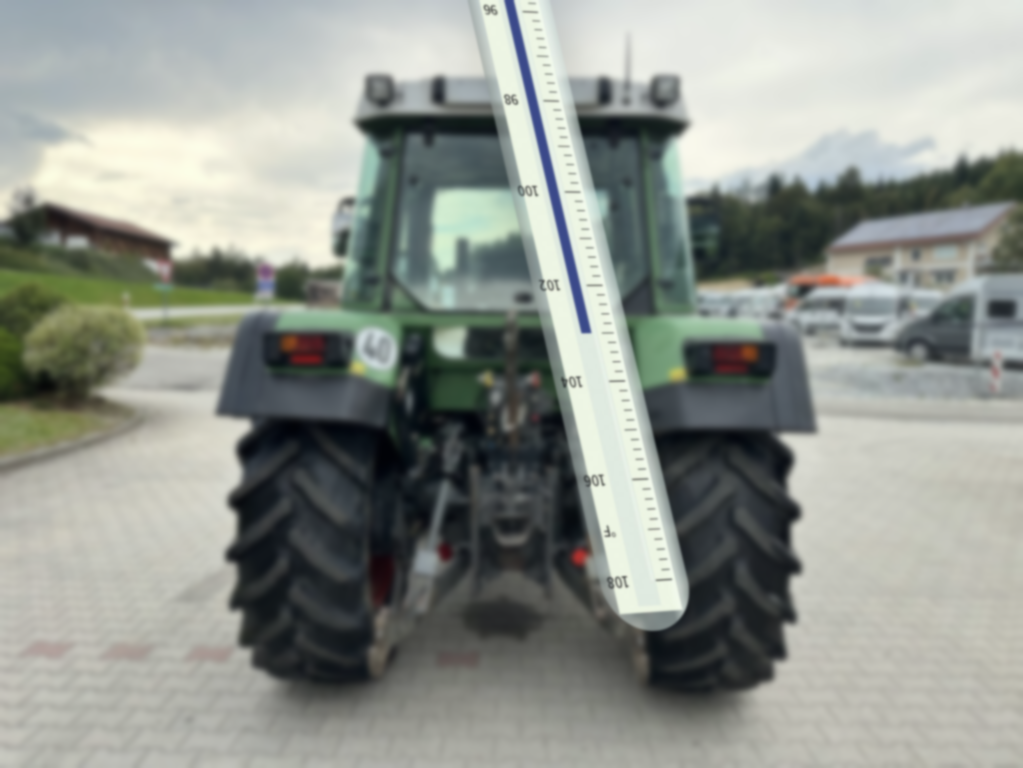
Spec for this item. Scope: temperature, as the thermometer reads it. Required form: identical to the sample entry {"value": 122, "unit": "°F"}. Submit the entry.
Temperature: {"value": 103, "unit": "°F"}
